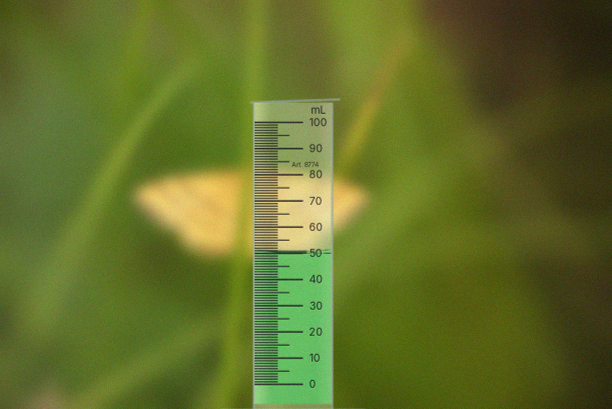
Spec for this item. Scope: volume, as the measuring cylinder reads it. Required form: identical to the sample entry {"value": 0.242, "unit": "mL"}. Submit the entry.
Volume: {"value": 50, "unit": "mL"}
